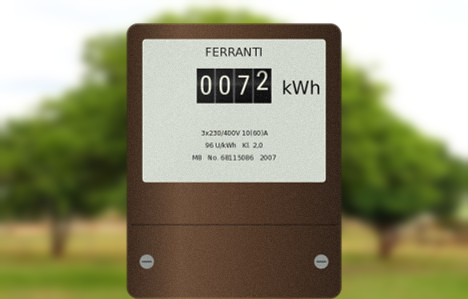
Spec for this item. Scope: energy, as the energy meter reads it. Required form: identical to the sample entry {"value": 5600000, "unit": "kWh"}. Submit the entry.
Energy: {"value": 72, "unit": "kWh"}
